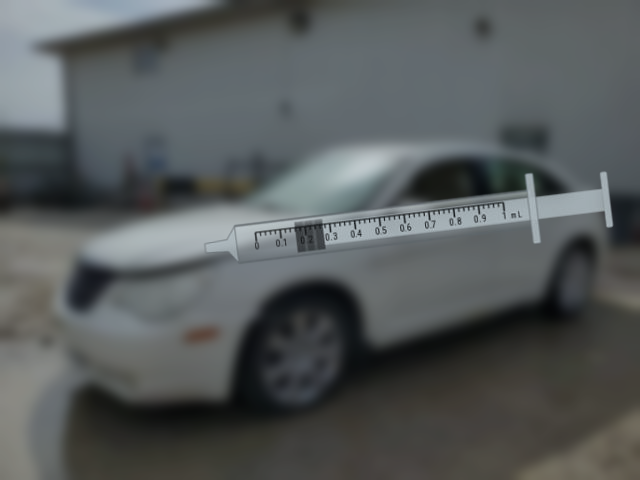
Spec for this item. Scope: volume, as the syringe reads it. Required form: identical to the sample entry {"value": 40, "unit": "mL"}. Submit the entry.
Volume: {"value": 0.16, "unit": "mL"}
